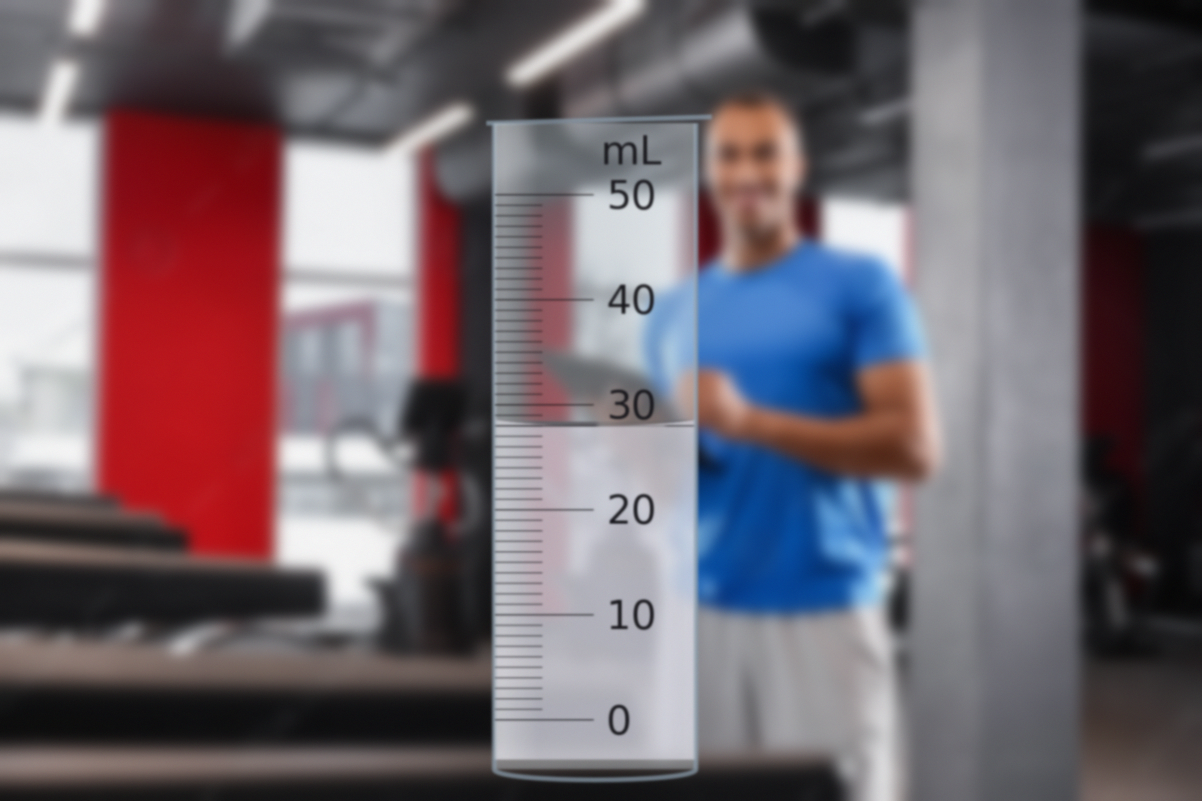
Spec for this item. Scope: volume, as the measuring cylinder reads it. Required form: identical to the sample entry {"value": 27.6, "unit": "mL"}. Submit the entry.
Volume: {"value": 28, "unit": "mL"}
